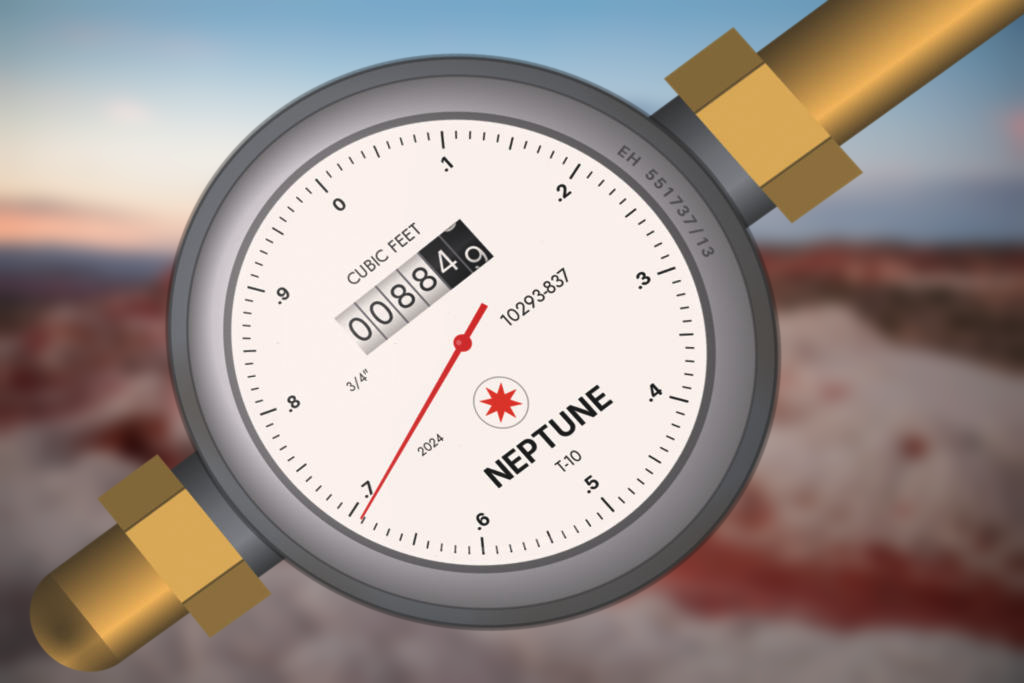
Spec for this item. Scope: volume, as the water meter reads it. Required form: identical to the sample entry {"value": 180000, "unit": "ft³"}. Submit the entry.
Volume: {"value": 8848.69, "unit": "ft³"}
